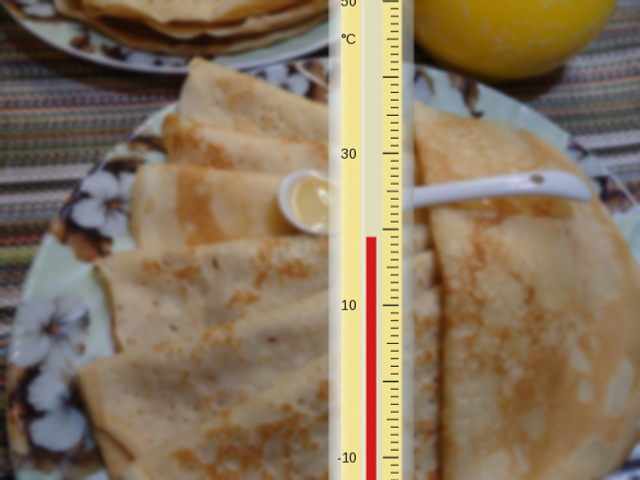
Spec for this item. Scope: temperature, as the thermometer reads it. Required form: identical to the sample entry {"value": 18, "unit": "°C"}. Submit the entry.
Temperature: {"value": 19, "unit": "°C"}
